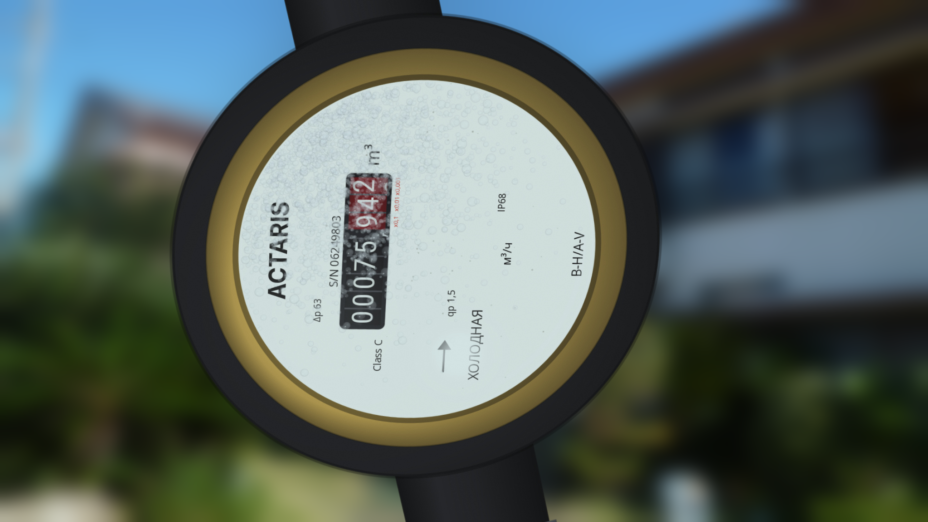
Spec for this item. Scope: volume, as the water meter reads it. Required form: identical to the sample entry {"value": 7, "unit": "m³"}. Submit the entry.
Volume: {"value": 75.942, "unit": "m³"}
